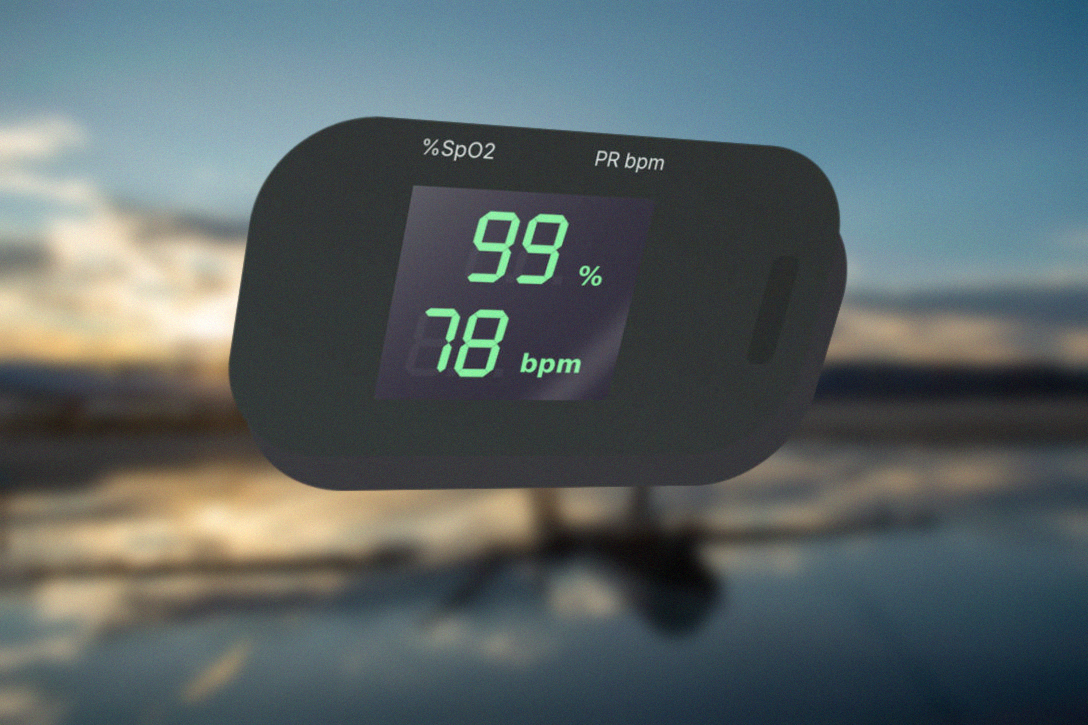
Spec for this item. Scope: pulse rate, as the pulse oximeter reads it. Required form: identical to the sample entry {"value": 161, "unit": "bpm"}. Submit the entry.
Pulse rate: {"value": 78, "unit": "bpm"}
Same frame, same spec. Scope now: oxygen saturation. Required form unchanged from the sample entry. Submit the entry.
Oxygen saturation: {"value": 99, "unit": "%"}
